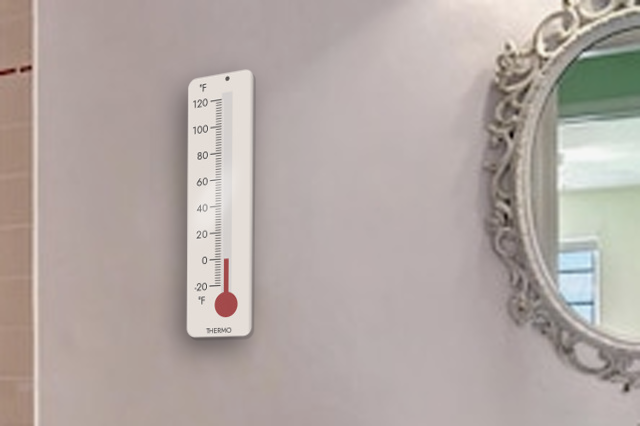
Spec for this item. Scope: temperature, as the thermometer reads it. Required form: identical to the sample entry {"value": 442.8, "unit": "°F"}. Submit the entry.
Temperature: {"value": 0, "unit": "°F"}
